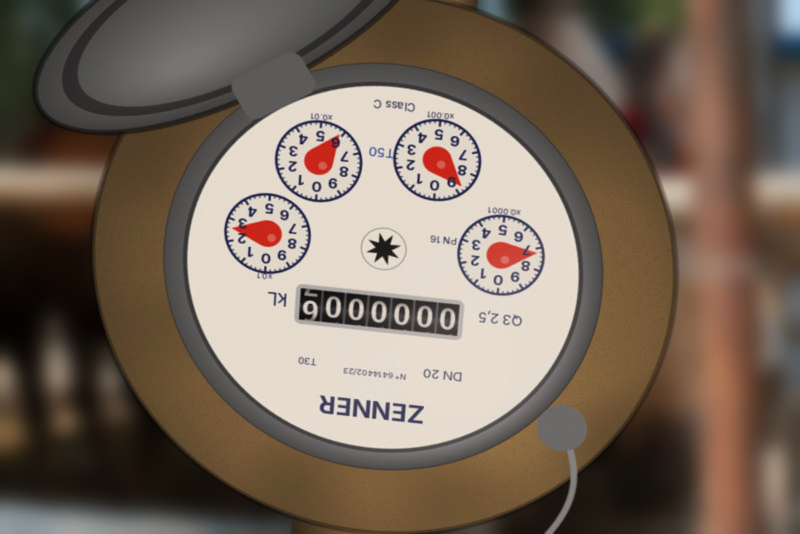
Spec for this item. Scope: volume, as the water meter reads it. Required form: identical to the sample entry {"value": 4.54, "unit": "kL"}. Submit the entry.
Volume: {"value": 6.2587, "unit": "kL"}
